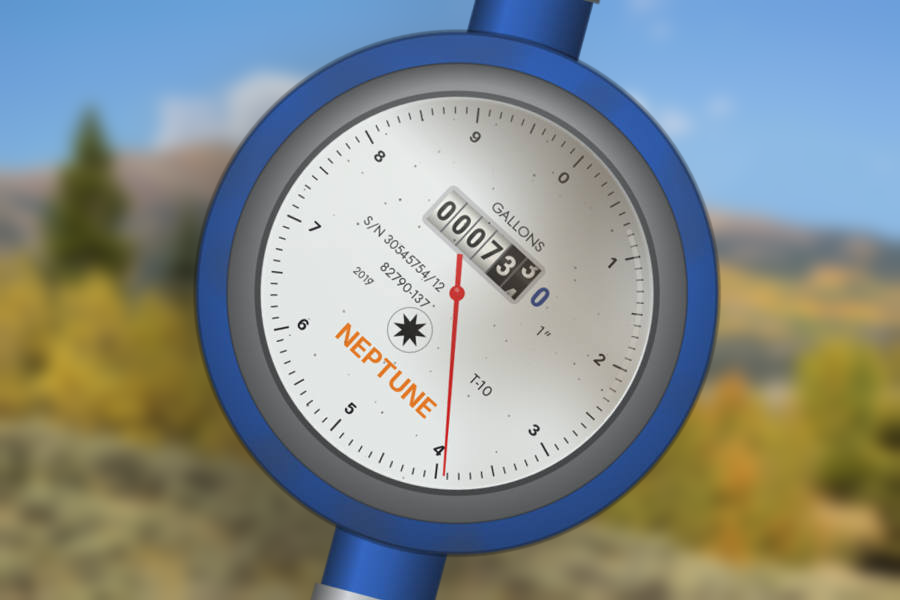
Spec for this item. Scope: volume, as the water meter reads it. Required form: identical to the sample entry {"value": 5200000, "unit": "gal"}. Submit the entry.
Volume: {"value": 7333.9, "unit": "gal"}
